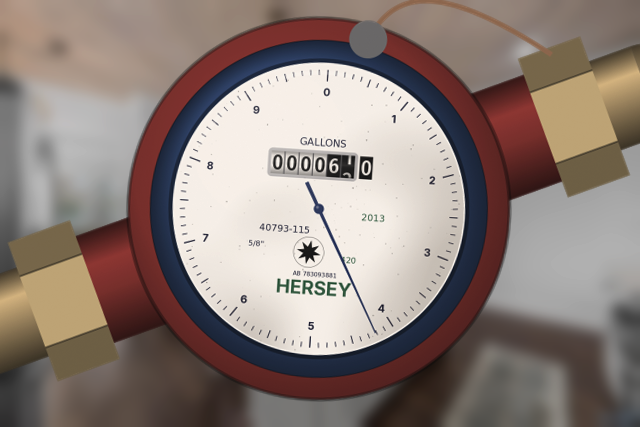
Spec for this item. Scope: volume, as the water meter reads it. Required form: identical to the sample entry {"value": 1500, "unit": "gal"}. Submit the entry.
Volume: {"value": 614.2, "unit": "gal"}
